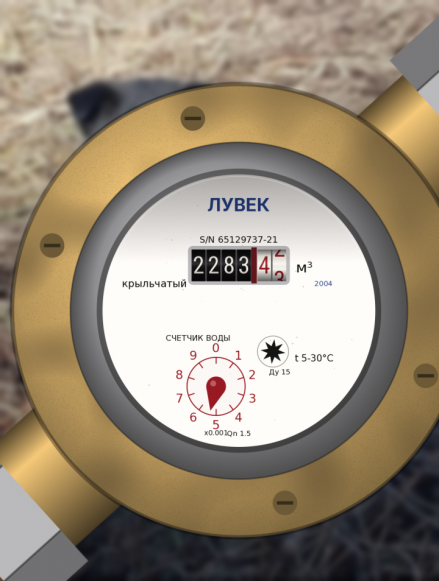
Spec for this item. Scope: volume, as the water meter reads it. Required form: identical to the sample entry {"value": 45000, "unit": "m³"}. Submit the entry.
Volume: {"value": 2283.425, "unit": "m³"}
